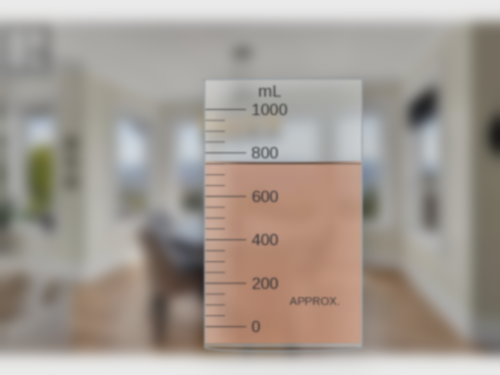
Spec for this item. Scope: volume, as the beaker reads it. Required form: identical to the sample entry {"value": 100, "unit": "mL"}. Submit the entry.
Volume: {"value": 750, "unit": "mL"}
